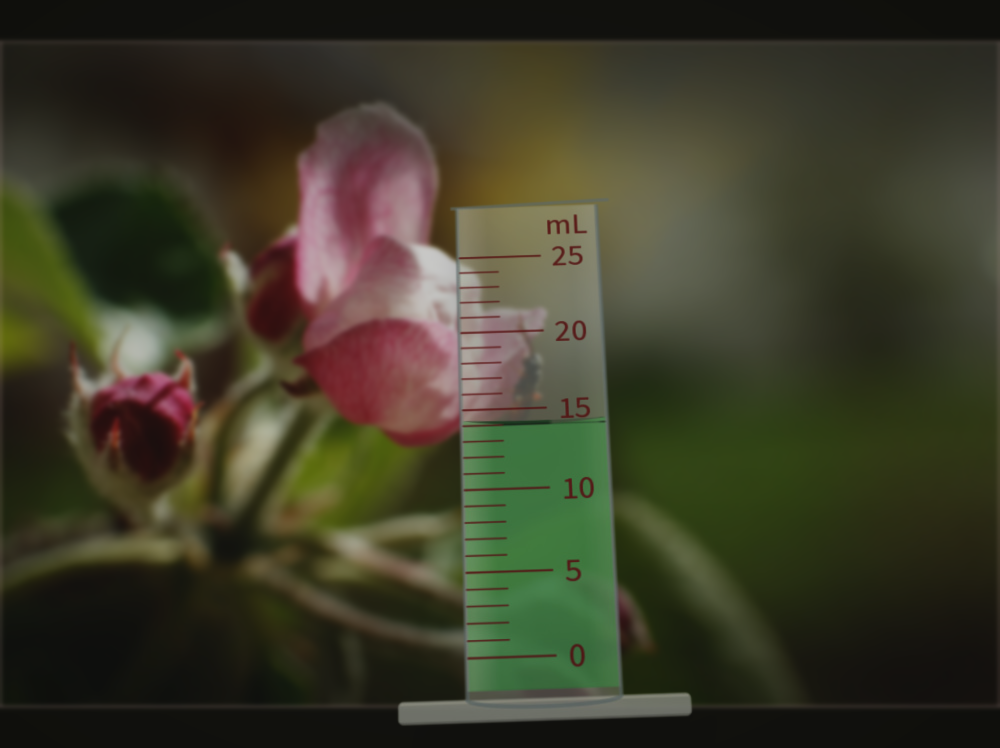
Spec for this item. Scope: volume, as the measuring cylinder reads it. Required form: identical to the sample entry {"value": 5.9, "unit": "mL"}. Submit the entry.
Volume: {"value": 14, "unit": "mL"}
